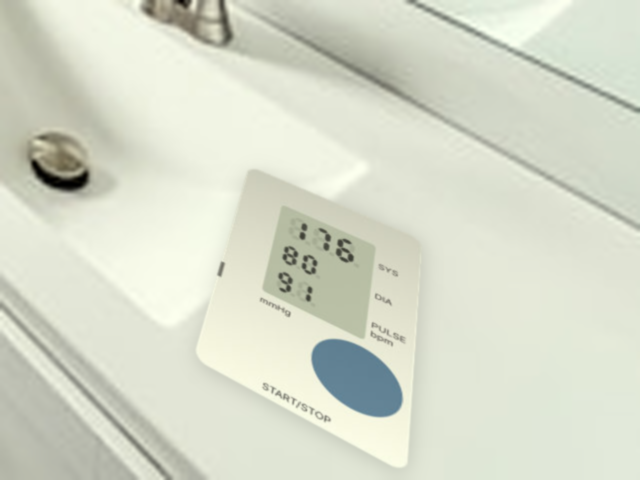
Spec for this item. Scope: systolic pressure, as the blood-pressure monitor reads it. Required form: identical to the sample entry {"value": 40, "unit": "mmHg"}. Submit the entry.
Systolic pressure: {"value": 176, "unit": "mmHg"}
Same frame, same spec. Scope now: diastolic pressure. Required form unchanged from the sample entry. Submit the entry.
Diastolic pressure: {"value": 80, "unit": "mmHg"}
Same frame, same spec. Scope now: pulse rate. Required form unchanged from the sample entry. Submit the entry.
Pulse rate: {"value": 91, "unit": "bpm"}
